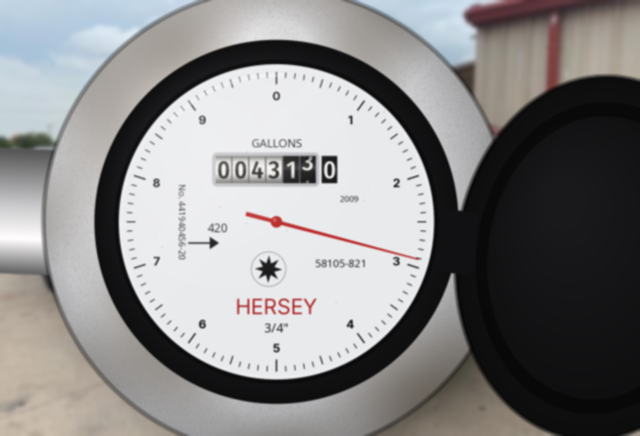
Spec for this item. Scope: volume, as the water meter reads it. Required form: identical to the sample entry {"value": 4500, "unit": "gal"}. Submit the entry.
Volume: {"value": 43132.9, "unit": "gal"}
